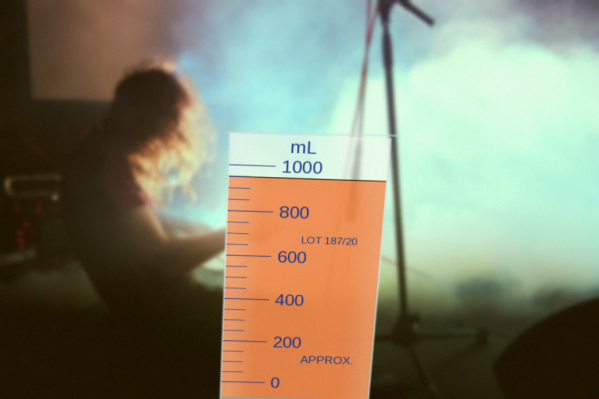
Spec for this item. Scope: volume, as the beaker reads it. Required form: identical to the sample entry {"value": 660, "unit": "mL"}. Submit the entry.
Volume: {"value": 950, "unit": "mL"}
